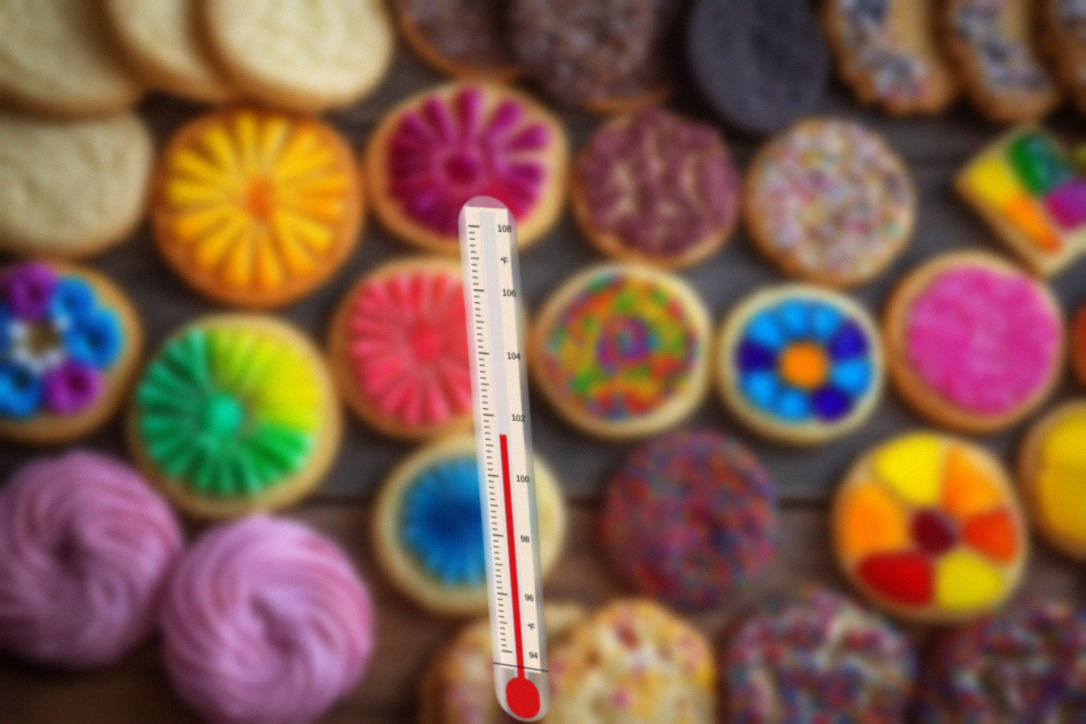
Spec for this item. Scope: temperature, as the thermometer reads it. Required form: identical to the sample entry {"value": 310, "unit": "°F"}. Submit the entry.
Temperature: {"value": 101.4, "unit": "°F"}
